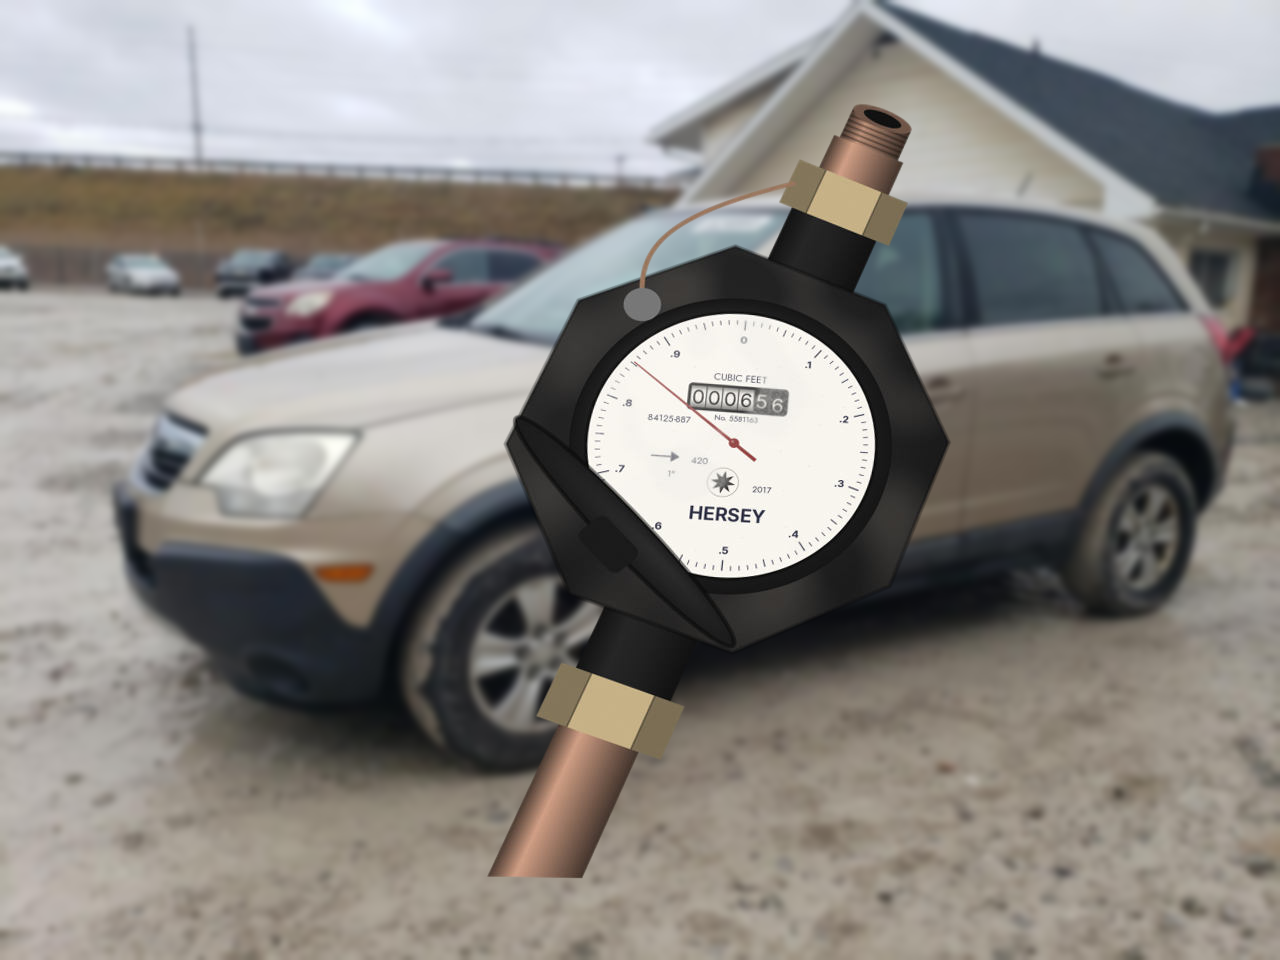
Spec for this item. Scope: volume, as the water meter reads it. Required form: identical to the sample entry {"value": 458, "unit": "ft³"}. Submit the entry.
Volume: {"value": 655.85, "unit": "ft³"}
